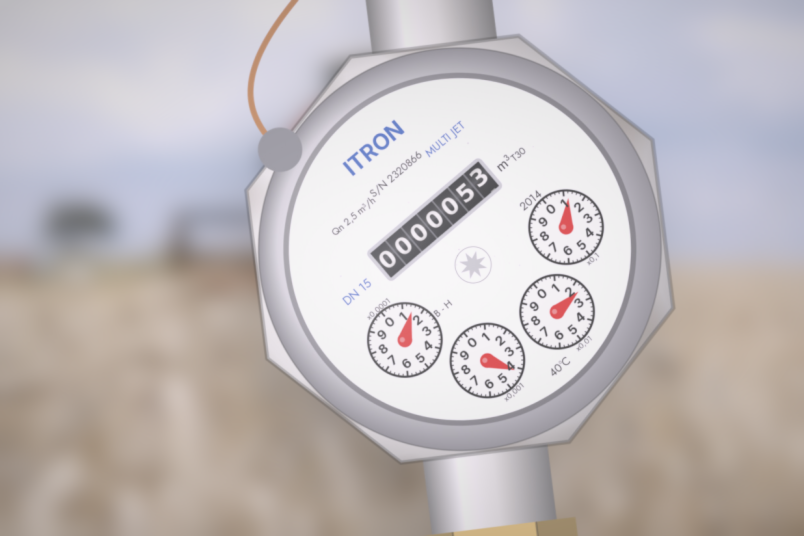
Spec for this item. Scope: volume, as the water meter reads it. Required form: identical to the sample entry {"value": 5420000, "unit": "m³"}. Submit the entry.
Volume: {"value": 53.1241, "unit": "m³"}
